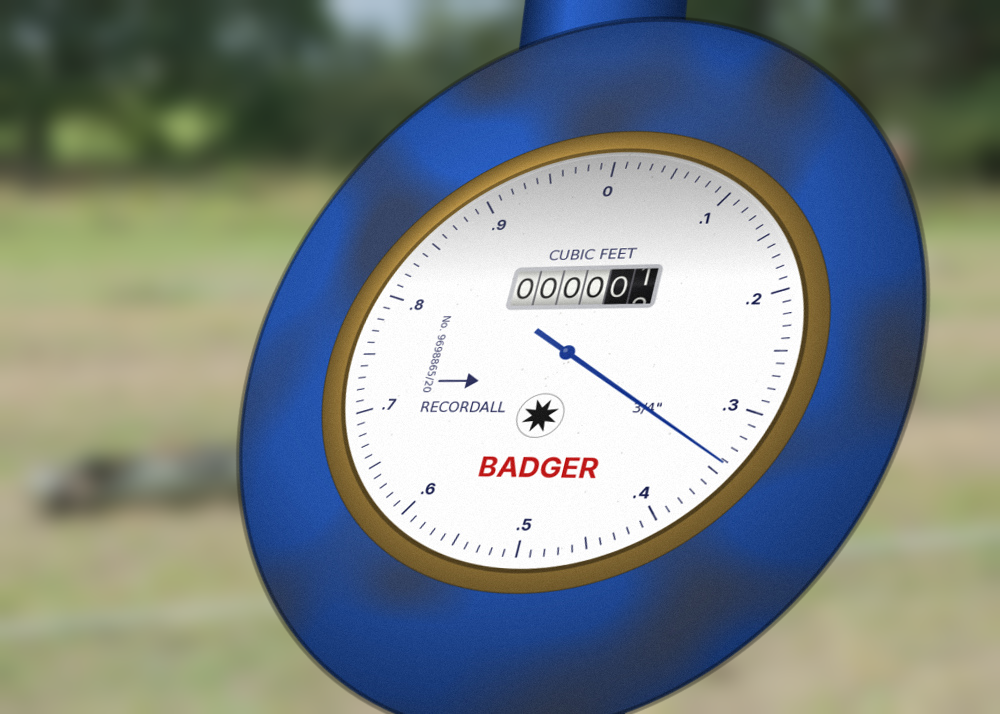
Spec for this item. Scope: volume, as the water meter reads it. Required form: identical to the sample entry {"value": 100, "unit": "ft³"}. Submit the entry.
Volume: {"value": 1.34, "unit": "ft³"}
